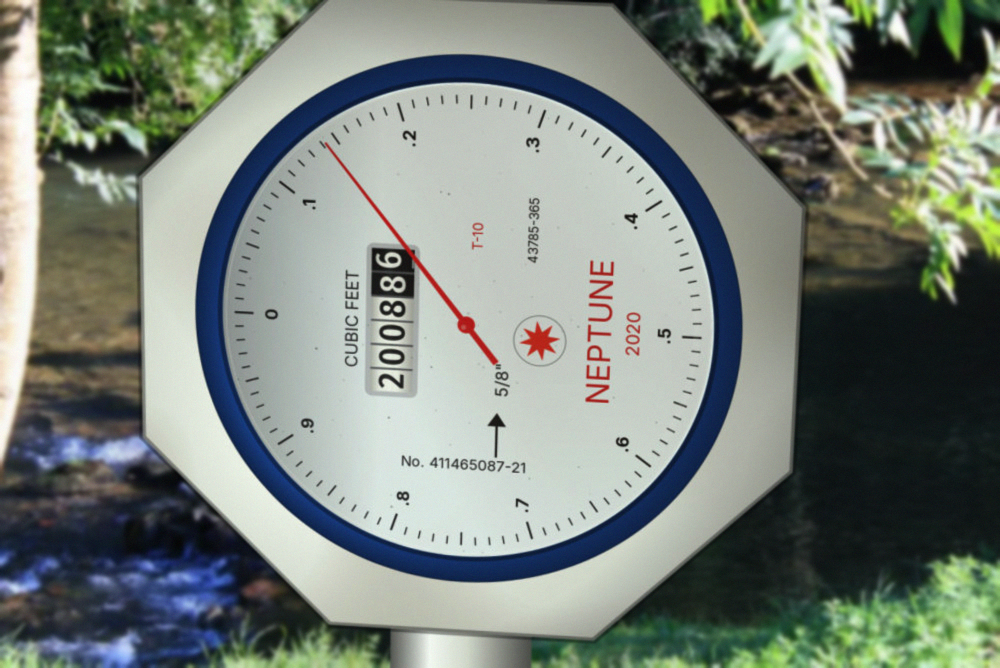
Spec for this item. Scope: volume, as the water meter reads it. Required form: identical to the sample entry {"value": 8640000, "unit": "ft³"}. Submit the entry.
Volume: {"value": 200886.14, "unit": "ft³"}
